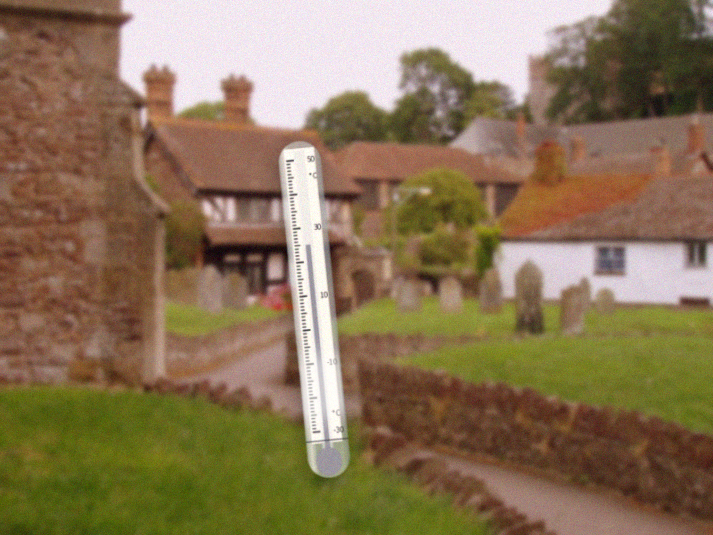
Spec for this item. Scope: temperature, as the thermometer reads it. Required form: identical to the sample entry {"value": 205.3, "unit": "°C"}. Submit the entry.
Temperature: {"value": 25, "unit": "°C"}
